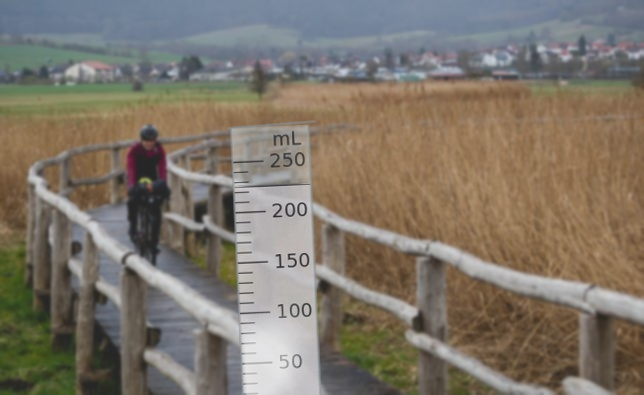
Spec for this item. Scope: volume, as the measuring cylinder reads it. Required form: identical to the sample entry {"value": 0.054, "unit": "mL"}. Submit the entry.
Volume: {"value": 225, "unit": "mL"}
